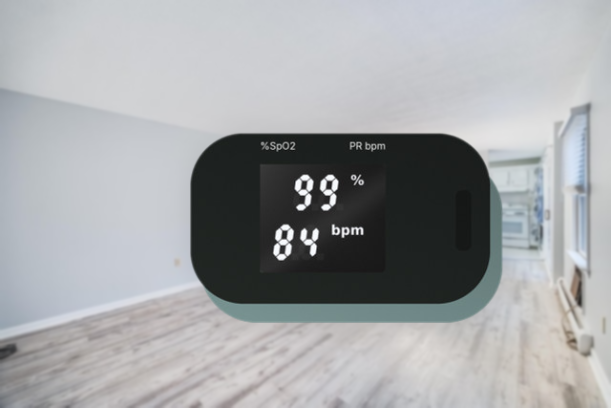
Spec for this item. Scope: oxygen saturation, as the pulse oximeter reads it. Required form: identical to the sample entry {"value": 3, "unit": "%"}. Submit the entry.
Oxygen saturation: {"value": 99, "unit": "%"}
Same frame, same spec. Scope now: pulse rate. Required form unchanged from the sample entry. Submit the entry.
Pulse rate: {"value": 84, "unit": "bpm"}
